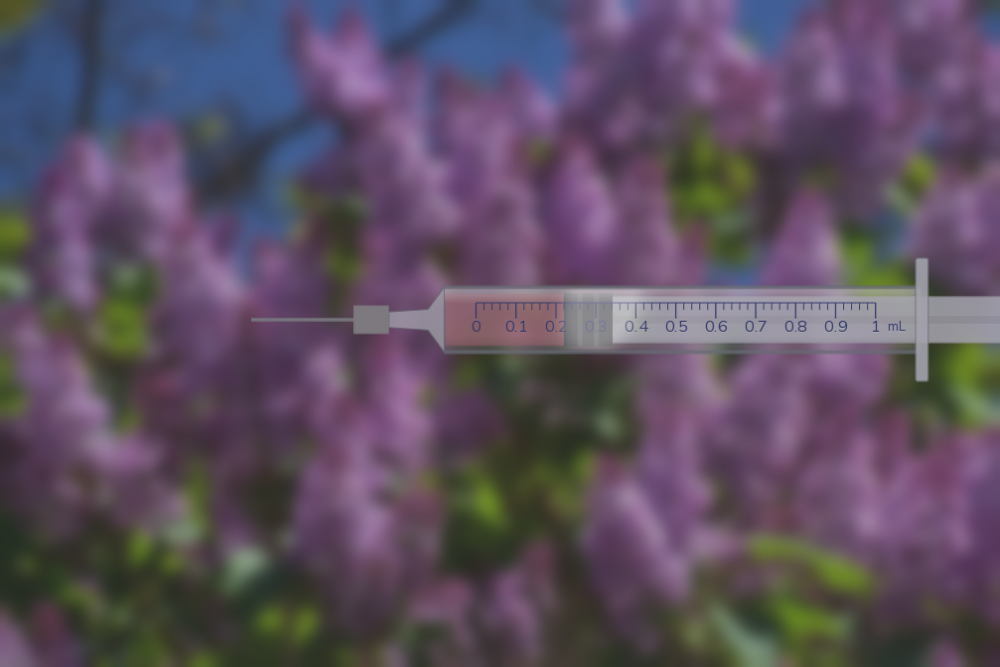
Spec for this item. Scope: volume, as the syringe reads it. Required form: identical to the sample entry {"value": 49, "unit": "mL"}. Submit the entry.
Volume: {"value": 0.22, "unit": "mL"}
